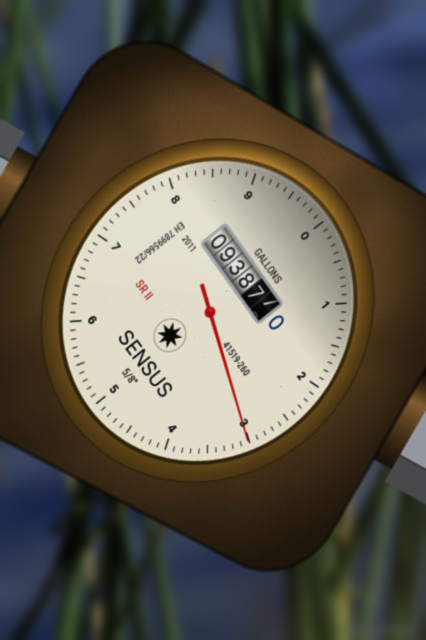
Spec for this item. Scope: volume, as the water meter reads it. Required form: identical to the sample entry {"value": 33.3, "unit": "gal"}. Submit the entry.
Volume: {"value": 938773.0, "unit": "gal"}
